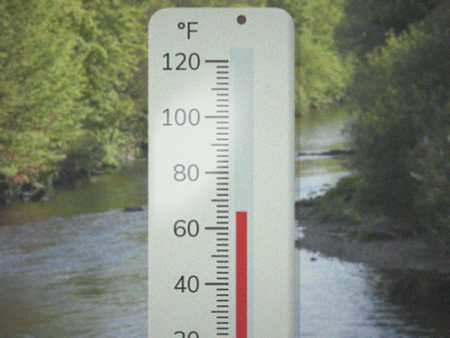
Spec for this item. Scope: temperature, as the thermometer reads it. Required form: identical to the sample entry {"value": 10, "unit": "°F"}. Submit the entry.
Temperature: {"value": 66, "unit": "°F"}
